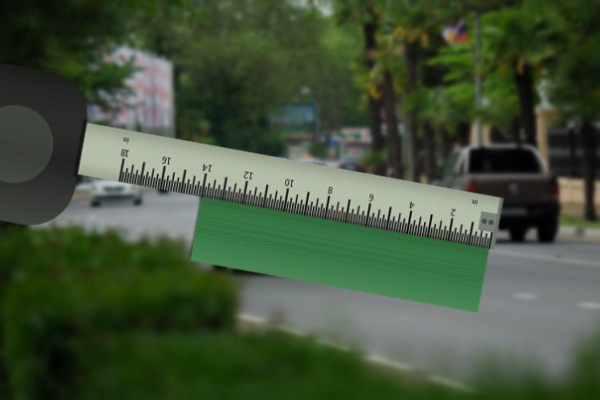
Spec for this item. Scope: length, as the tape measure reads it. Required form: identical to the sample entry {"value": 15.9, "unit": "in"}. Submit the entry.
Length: {"value": 14, "unit": "in"}
